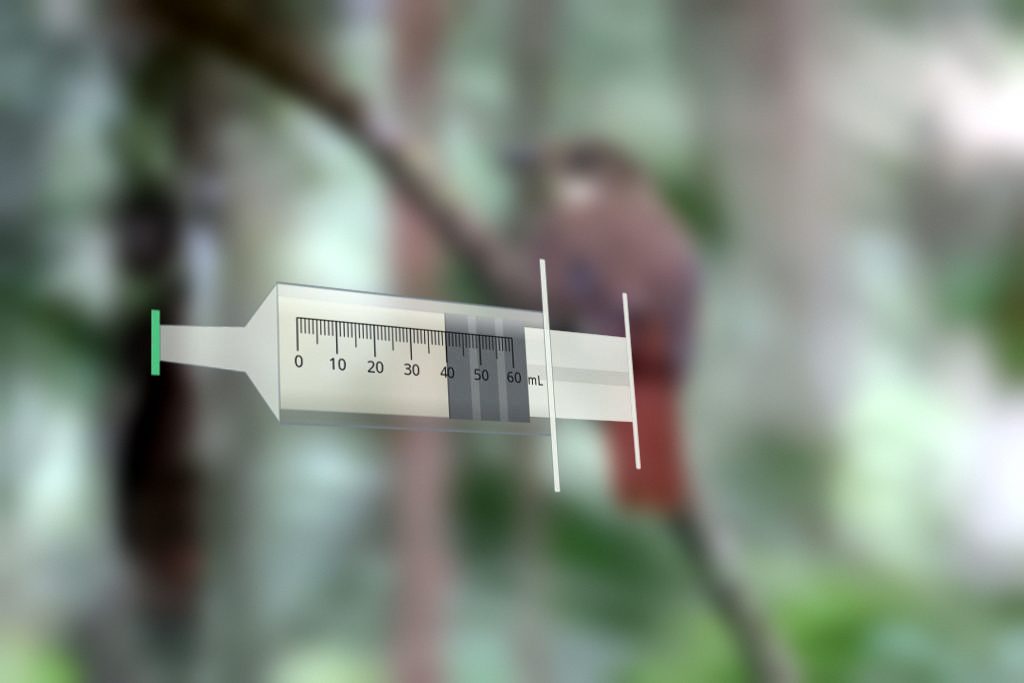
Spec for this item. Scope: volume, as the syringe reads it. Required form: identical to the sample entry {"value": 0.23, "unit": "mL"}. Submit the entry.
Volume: {"value": 40, "unit": "mL"}
